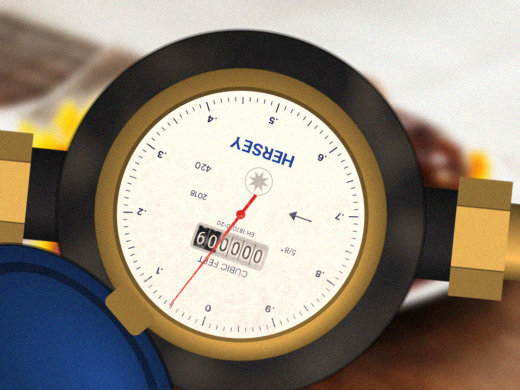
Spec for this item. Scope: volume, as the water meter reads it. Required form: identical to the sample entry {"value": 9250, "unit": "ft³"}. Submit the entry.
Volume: {"value": 9.05, "unit": "ft³"}
